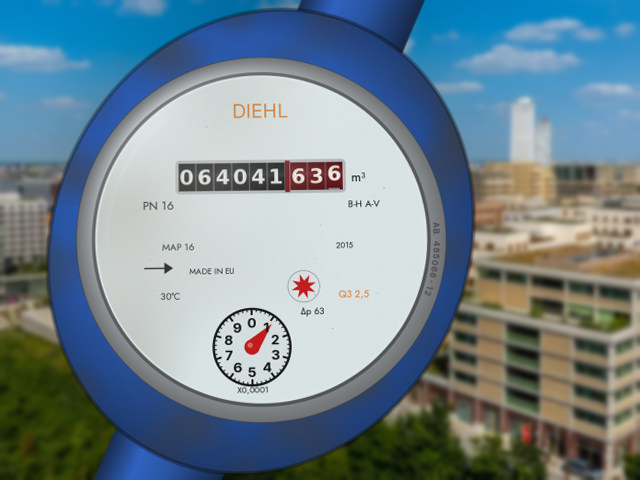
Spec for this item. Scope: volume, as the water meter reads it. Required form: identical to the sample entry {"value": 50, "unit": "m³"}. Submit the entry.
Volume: {"value": 64041.6361, "unit": "m³"}
